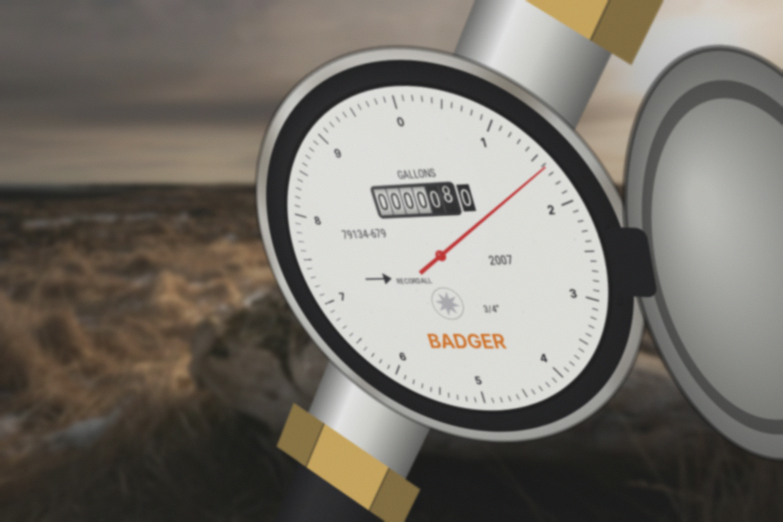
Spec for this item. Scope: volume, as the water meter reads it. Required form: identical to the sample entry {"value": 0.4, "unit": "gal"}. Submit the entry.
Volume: {"value": 81.6, "unit": "gal"}
